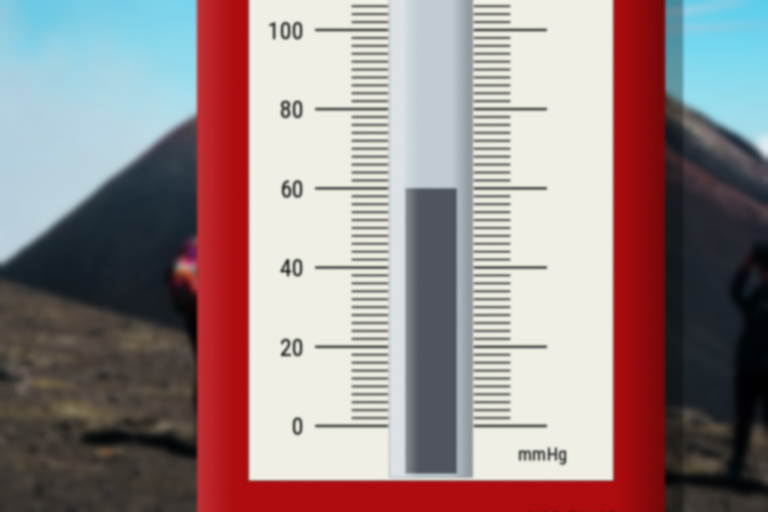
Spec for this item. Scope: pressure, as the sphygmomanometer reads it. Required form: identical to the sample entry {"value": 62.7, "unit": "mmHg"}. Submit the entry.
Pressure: {"value": 60, "unit": "mmHg"}
